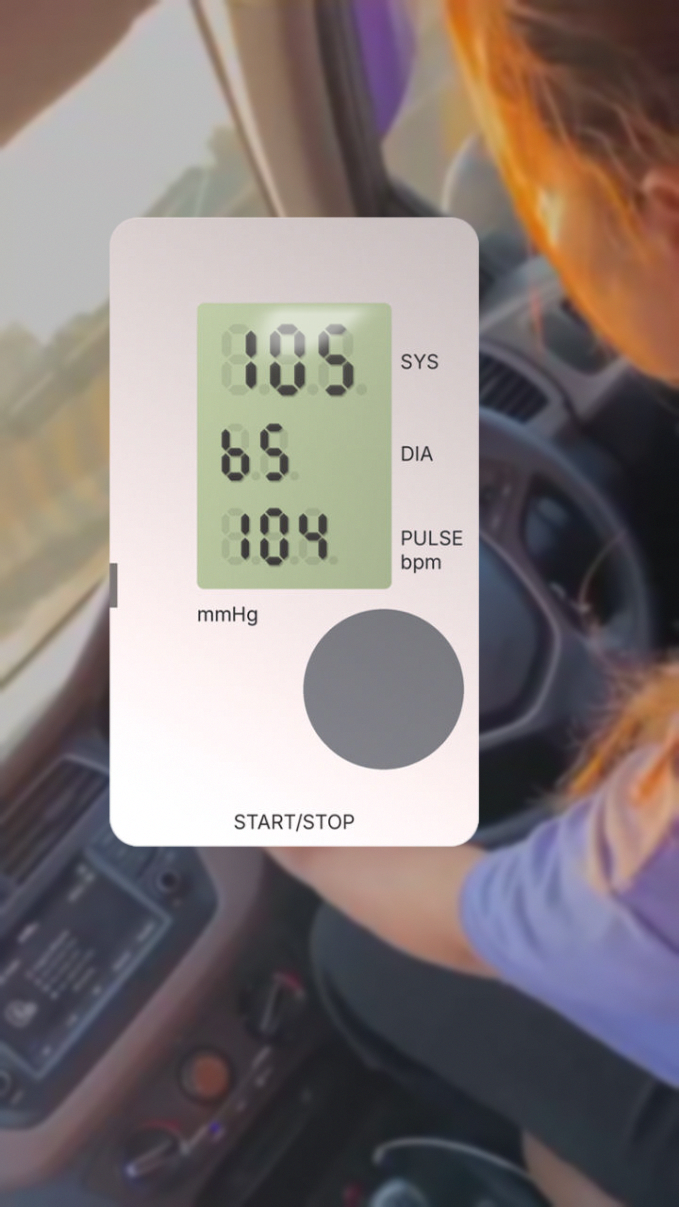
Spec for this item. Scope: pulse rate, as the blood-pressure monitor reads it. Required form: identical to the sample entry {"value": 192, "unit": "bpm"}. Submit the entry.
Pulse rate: {"value": 104, "unit": "bpm"}
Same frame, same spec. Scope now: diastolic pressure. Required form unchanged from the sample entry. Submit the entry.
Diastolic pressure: {"value": 65, "unit": "mmHg"}
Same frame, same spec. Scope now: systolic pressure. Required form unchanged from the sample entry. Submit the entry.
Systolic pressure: {"value": 105, "unit": "mmHg"}
